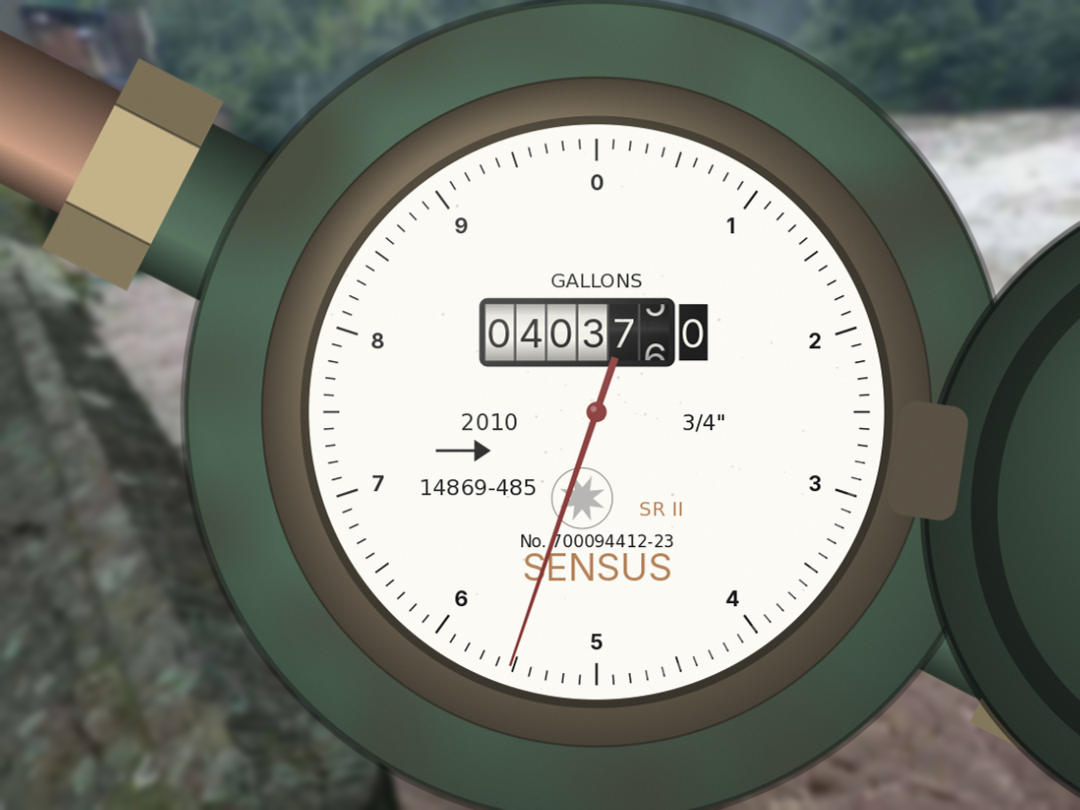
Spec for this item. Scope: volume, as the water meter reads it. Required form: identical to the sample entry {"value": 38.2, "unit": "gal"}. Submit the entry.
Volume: {"value": 403755.5, "unit": "gal"}
